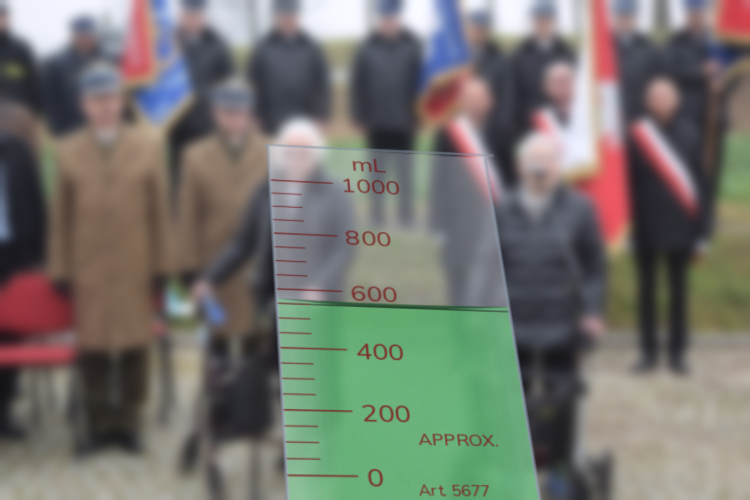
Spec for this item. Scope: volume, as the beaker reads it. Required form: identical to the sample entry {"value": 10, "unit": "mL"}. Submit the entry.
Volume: {"value": 550, "unit": "mL"}
